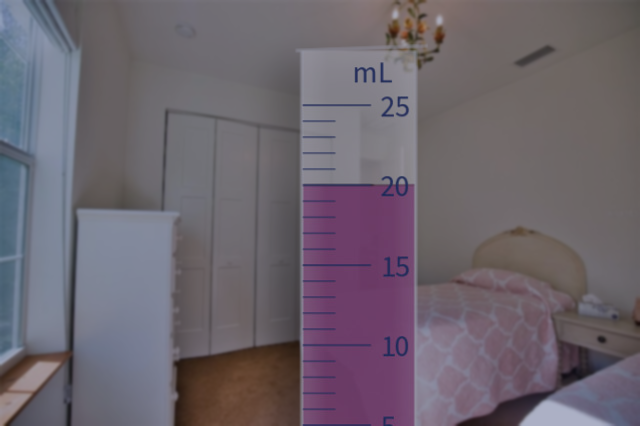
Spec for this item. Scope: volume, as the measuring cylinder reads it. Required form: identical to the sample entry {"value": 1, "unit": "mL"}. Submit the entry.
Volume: {"value": 20, "unit": "mL"}
